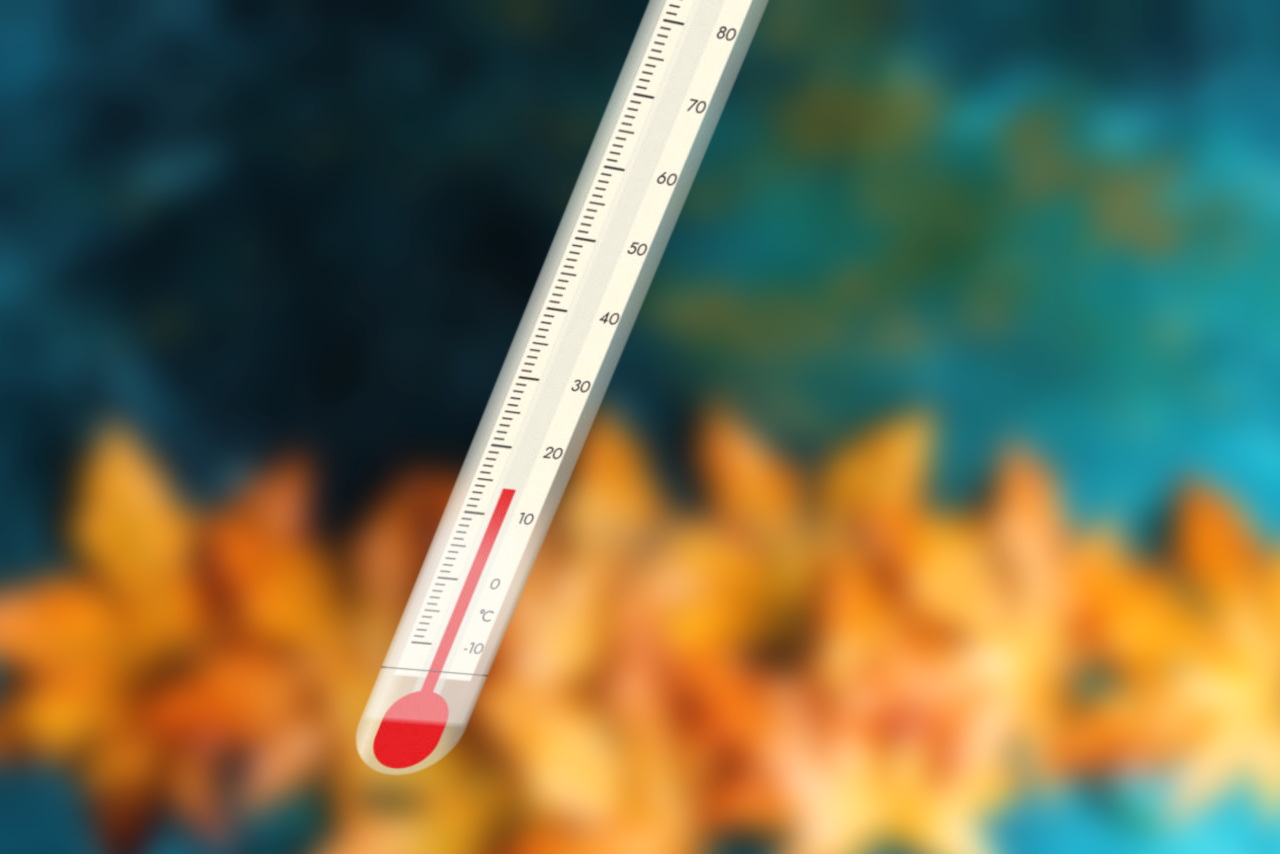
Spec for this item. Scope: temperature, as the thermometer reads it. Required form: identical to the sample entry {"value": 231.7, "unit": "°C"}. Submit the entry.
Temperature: {"value": 14, "unit": "°C"}
